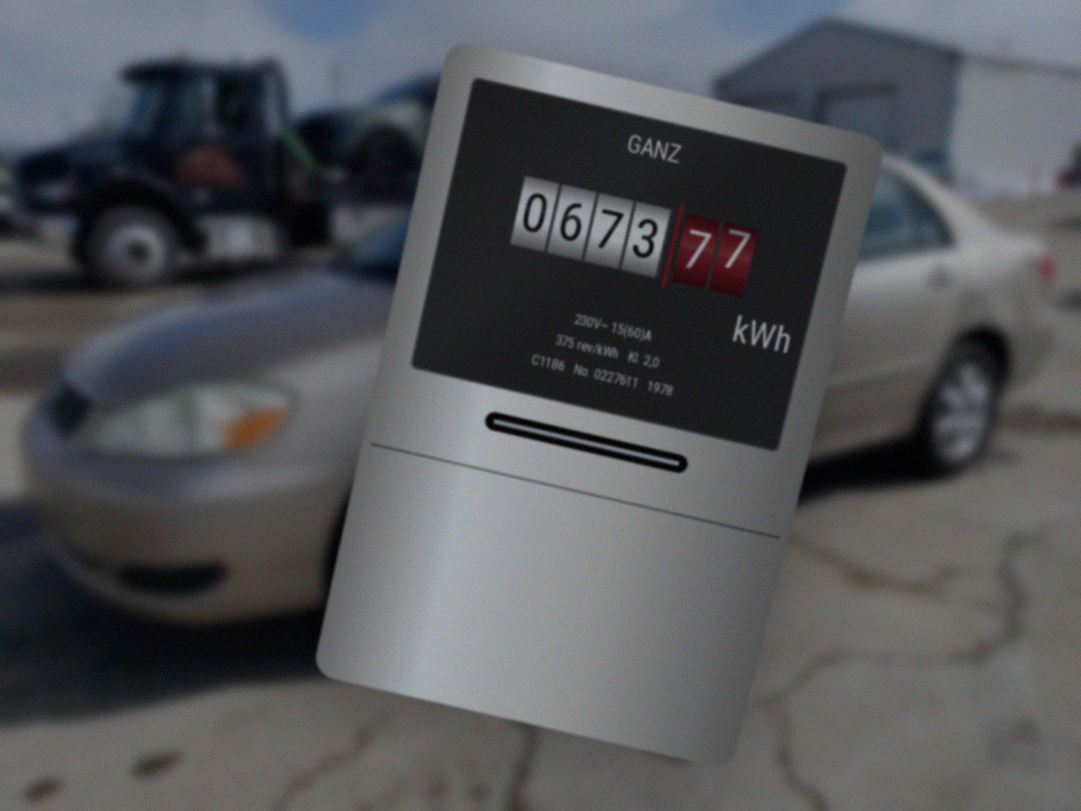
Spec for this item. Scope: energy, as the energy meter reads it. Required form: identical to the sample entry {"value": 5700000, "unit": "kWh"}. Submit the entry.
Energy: {"value": 673.77, "unit": "kWh"}
